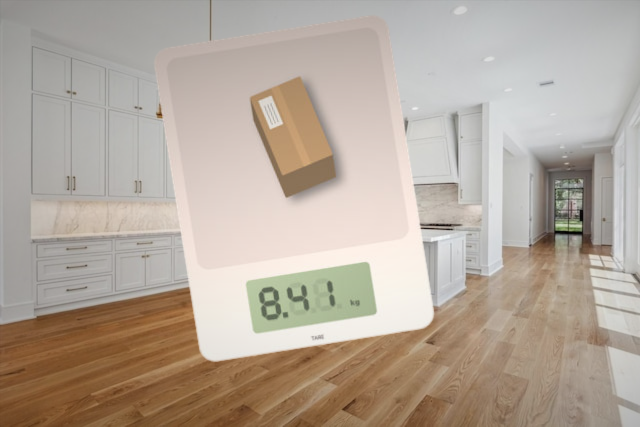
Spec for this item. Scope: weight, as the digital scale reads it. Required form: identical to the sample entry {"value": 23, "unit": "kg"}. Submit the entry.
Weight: {"value": 8.41, "unit": "kg"}
